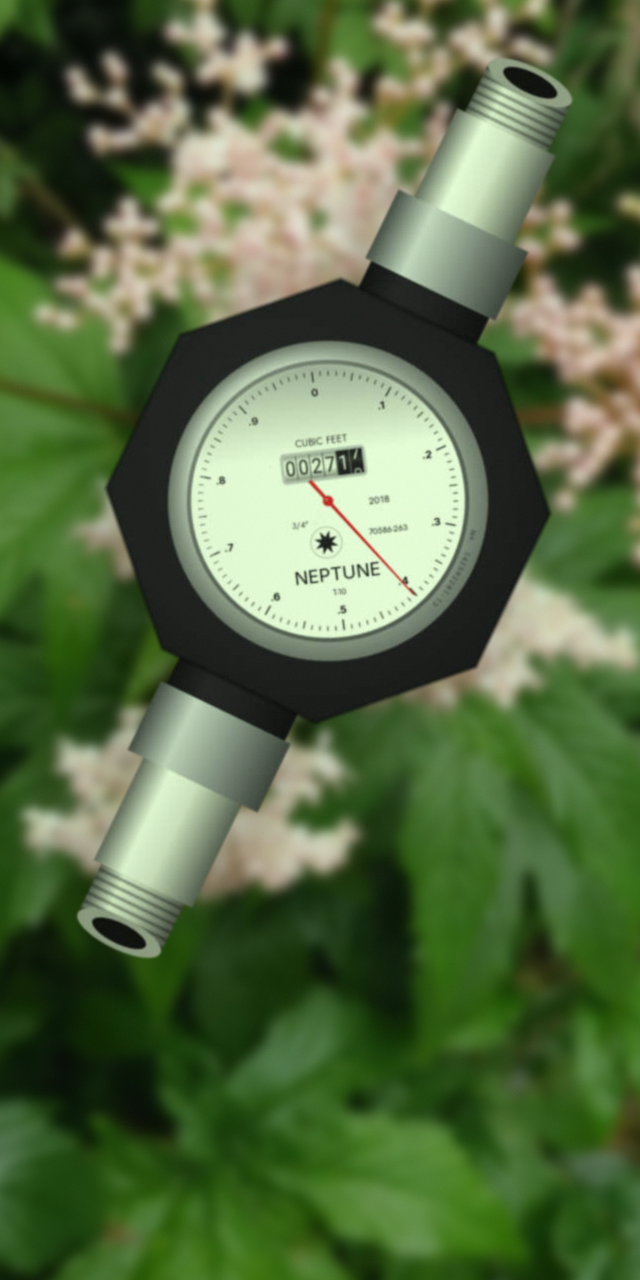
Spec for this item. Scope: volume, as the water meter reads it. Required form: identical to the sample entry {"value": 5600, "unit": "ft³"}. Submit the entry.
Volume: {"value": 2717.40, "unit": "ft³"}
